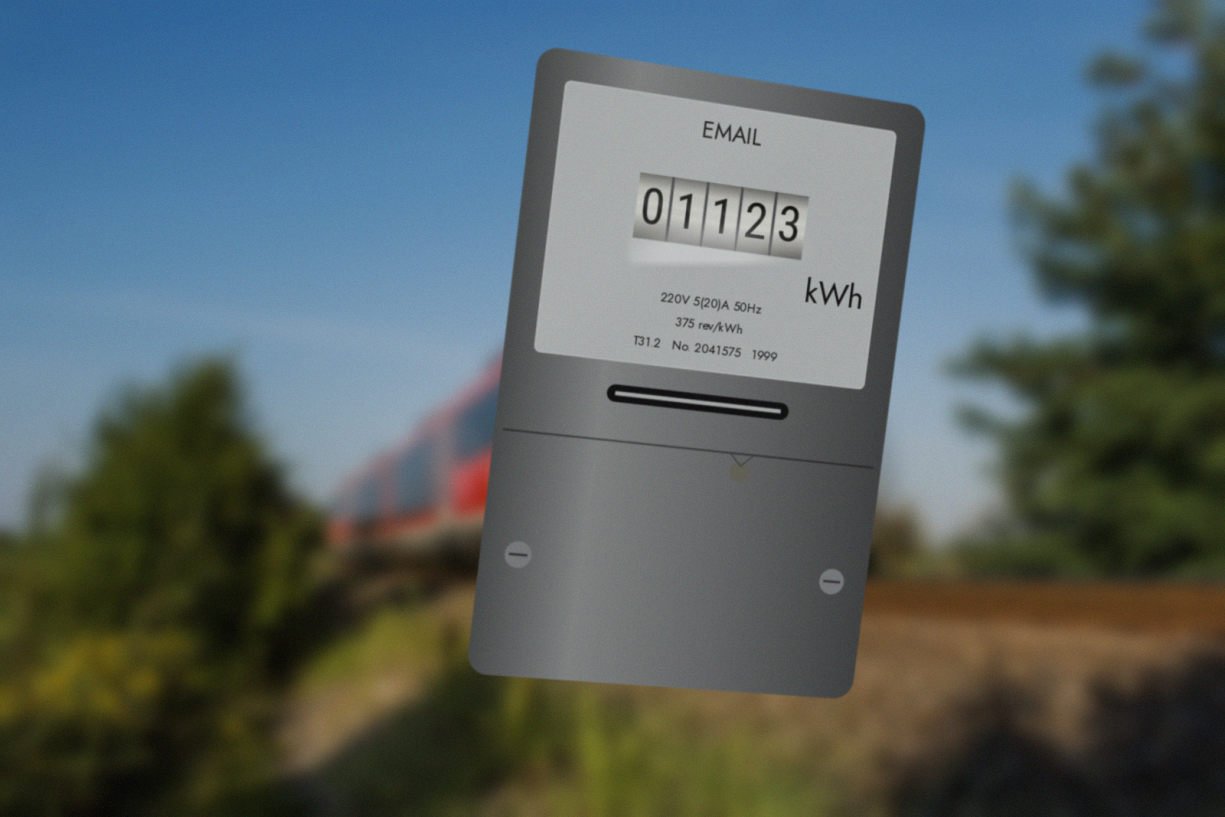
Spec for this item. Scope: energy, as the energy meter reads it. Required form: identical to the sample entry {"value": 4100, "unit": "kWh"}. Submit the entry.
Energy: {"value": 1123, "unit": "kWh"}
